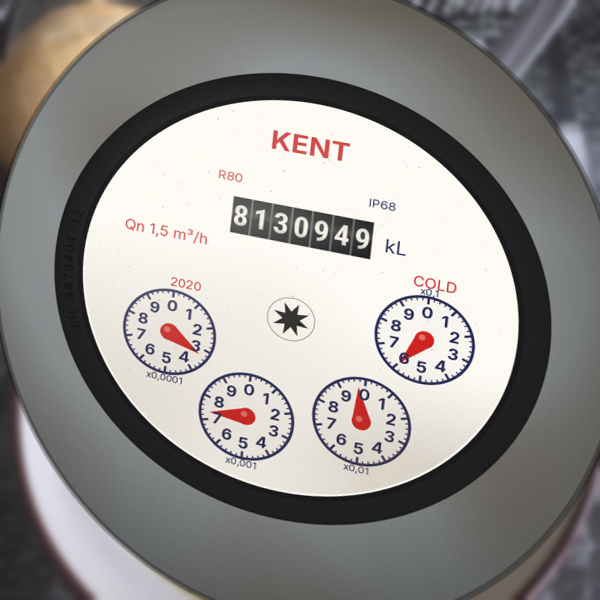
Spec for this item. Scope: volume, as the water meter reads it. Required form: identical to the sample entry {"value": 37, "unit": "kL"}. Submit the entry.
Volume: {"value": 8130949.5973, "unit": "kL"}
